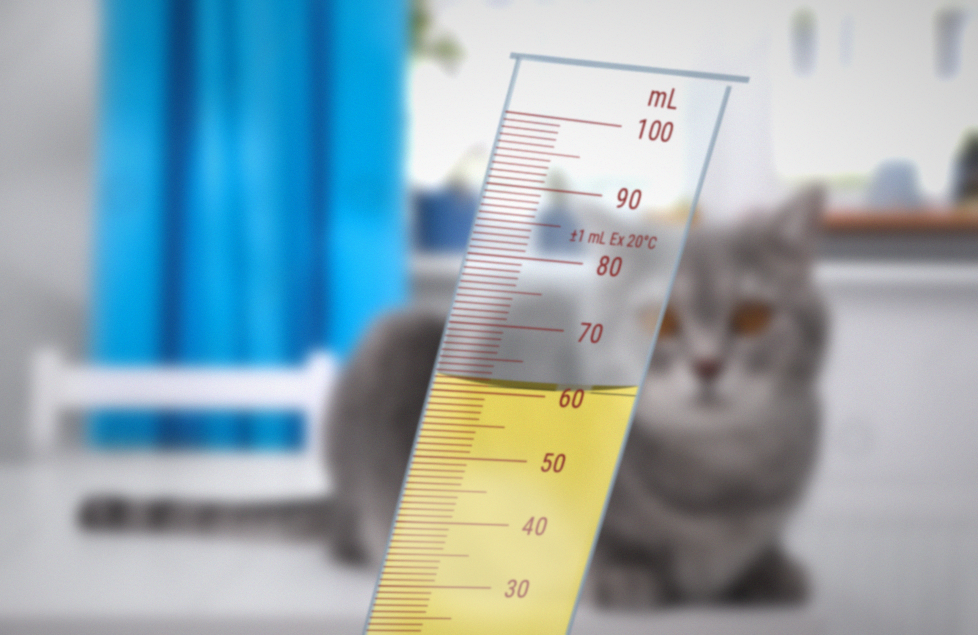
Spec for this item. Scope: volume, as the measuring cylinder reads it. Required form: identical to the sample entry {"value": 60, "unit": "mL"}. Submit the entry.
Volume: {"value": 61, "unit": "mL"}
